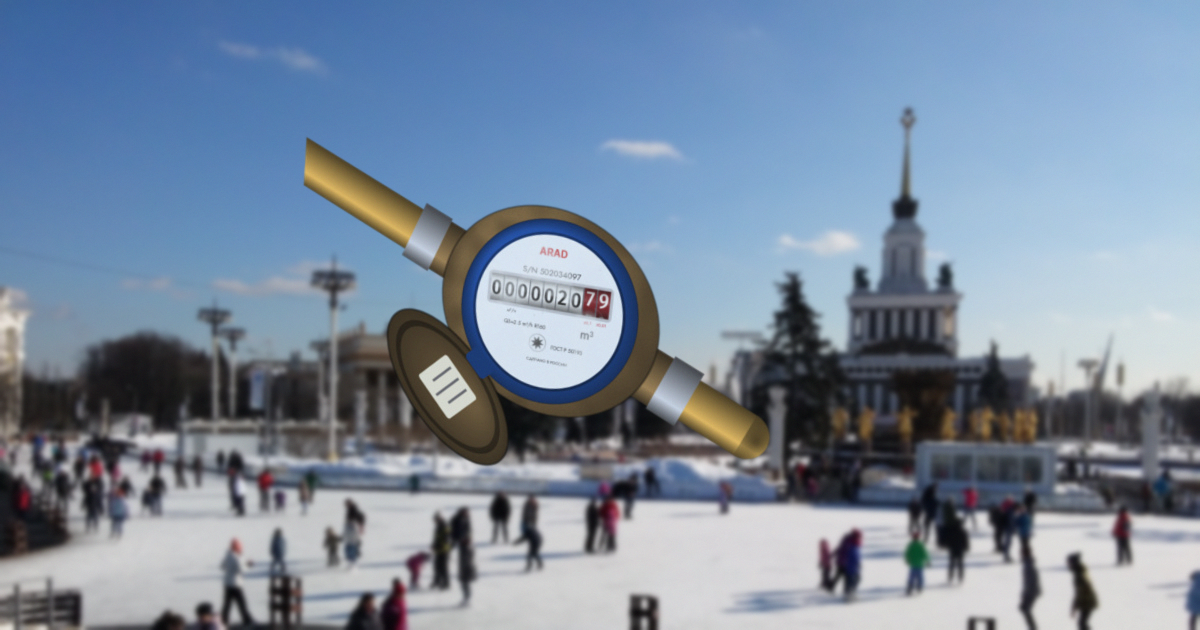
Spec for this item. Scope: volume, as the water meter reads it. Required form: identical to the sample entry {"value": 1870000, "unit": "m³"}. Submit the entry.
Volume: {"value": 20.79, "unit": "m³"}
